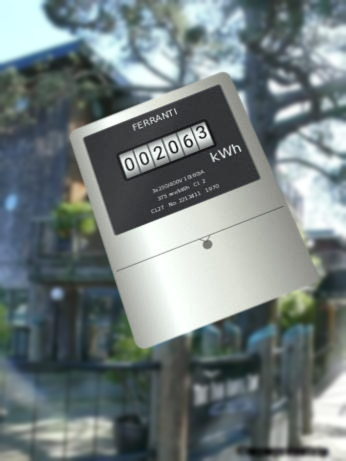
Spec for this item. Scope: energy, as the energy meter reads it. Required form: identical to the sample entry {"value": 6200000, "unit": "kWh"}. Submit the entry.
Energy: {"value": 2063, "unit": "kWh"}
